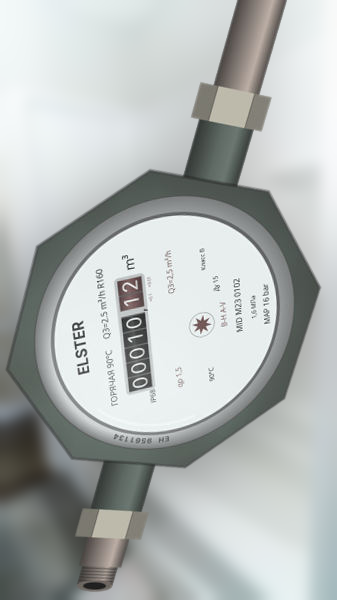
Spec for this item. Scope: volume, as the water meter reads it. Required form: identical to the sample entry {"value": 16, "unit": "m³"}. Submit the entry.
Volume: {"value": 10.12, "unit": "m³"}
